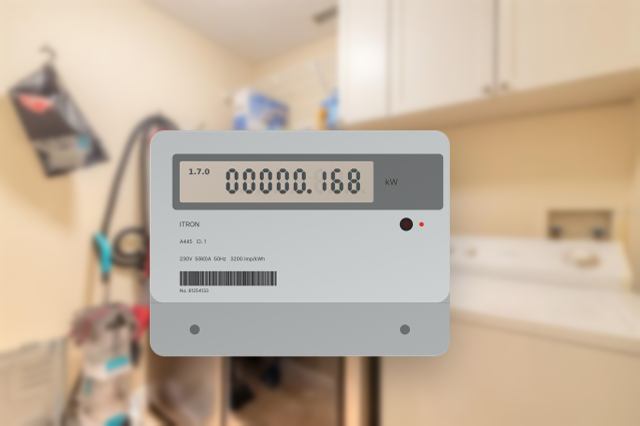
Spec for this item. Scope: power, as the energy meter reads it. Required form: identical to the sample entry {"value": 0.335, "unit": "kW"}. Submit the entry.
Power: {"value": 0.168, "unit": "kW"}
